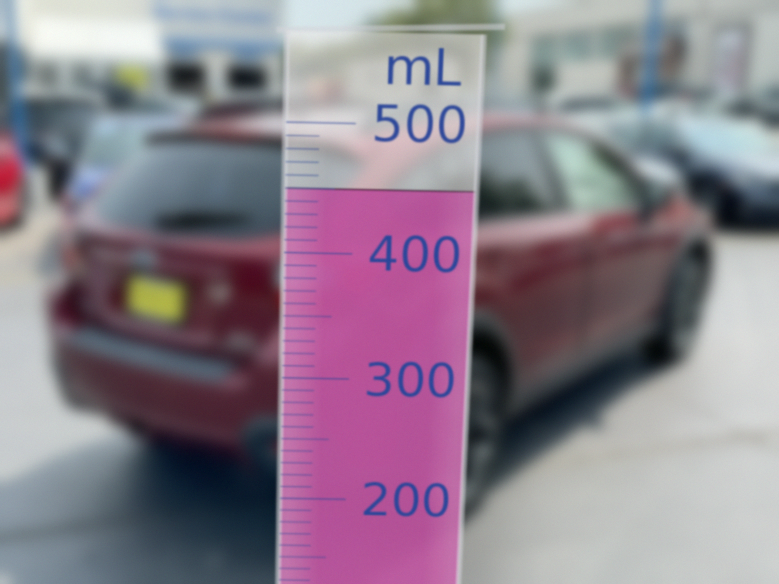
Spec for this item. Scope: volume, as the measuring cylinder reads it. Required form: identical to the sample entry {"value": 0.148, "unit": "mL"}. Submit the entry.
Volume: {"value": 450, "unit": "mL"}
